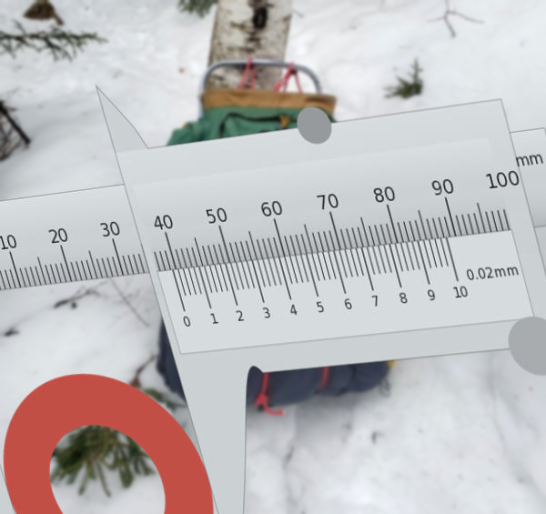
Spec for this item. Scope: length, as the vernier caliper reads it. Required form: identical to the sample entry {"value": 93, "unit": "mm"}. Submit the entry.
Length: {"value": 39.4, "unit": "mm"}
